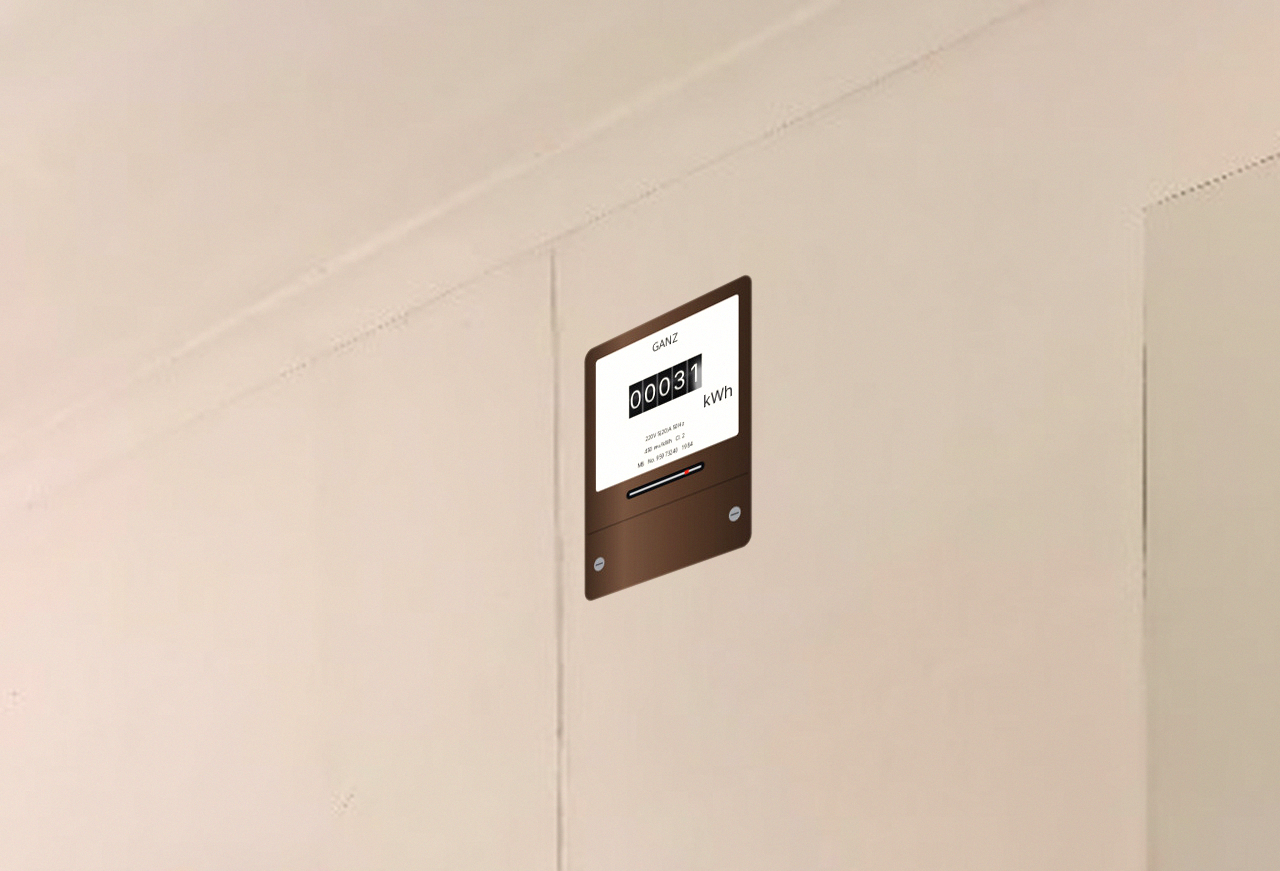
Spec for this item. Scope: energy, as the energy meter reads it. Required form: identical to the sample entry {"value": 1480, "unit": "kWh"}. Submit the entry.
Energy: {"value": 31, "unit": "kWh"}
